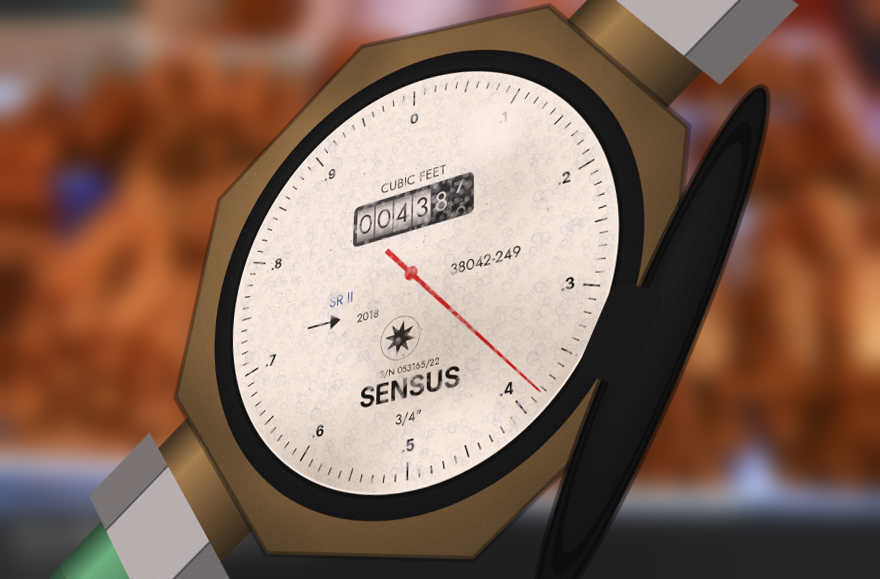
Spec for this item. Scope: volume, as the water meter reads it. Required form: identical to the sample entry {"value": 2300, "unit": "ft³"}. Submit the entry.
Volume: {"value": 4387.38, "unit": "ft³"}
